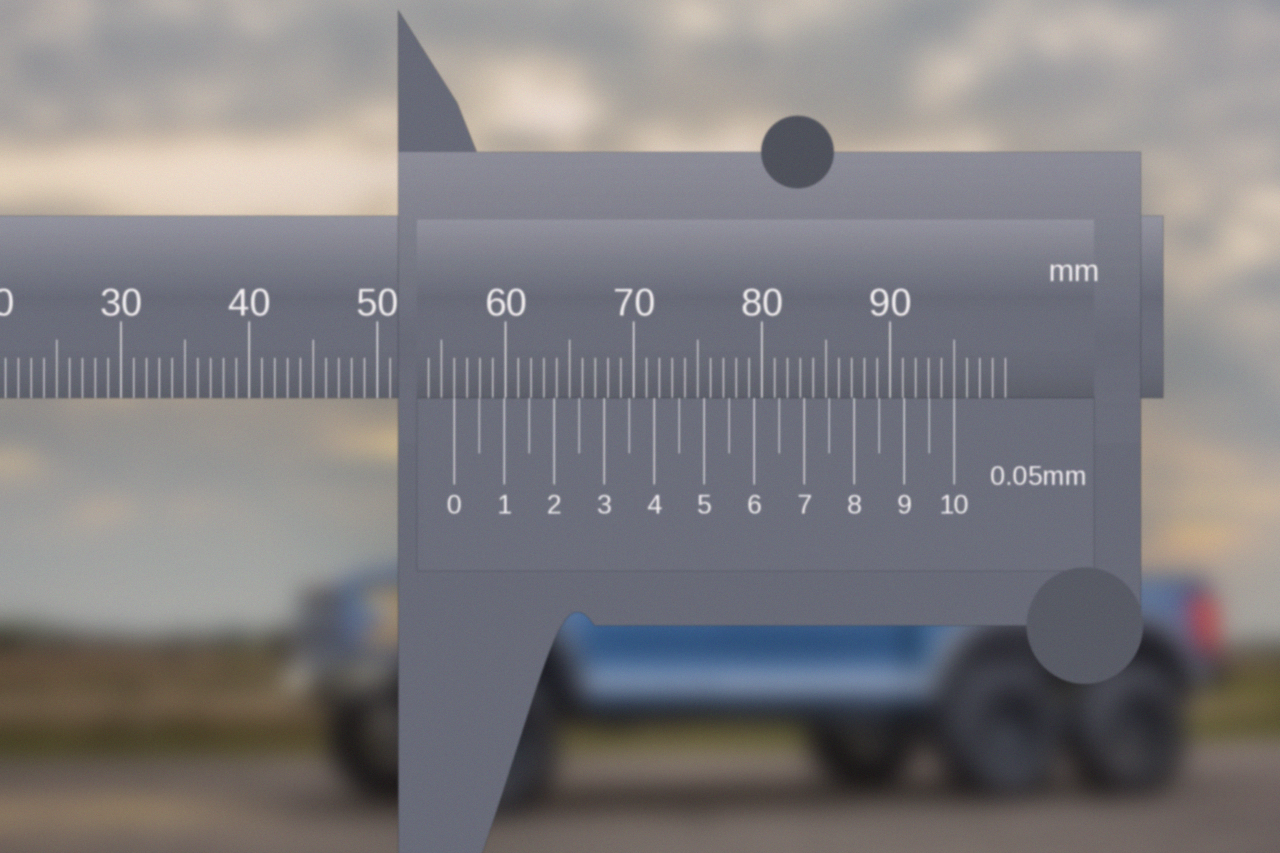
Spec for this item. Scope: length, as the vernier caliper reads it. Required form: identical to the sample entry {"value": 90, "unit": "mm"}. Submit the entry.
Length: {"value": 56.0, "unit": "mm"}
